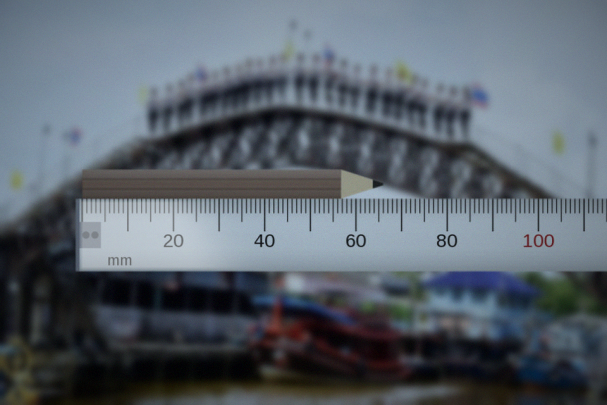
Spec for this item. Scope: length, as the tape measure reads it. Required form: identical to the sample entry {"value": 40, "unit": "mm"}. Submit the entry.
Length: {"value": 66, "unit": "mm"}
